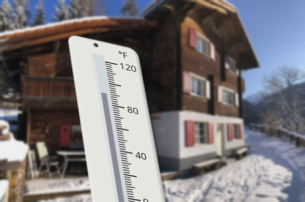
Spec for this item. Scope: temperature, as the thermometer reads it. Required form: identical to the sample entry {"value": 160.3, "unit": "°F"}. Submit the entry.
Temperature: {"value": 90, "unit": "°F"}
